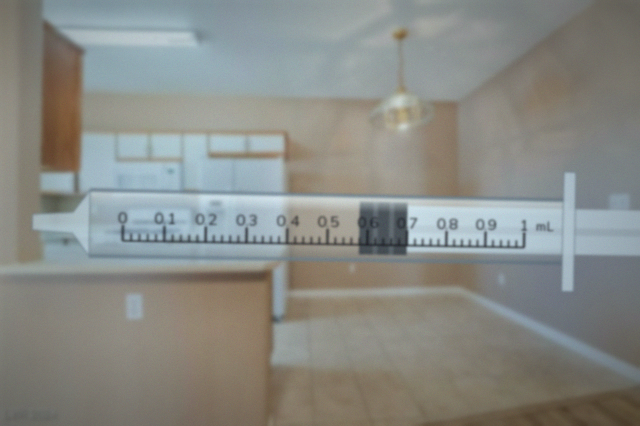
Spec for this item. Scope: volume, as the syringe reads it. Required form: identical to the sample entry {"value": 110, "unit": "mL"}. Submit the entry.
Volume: {"value": 0.58, "unit": "mL"}
